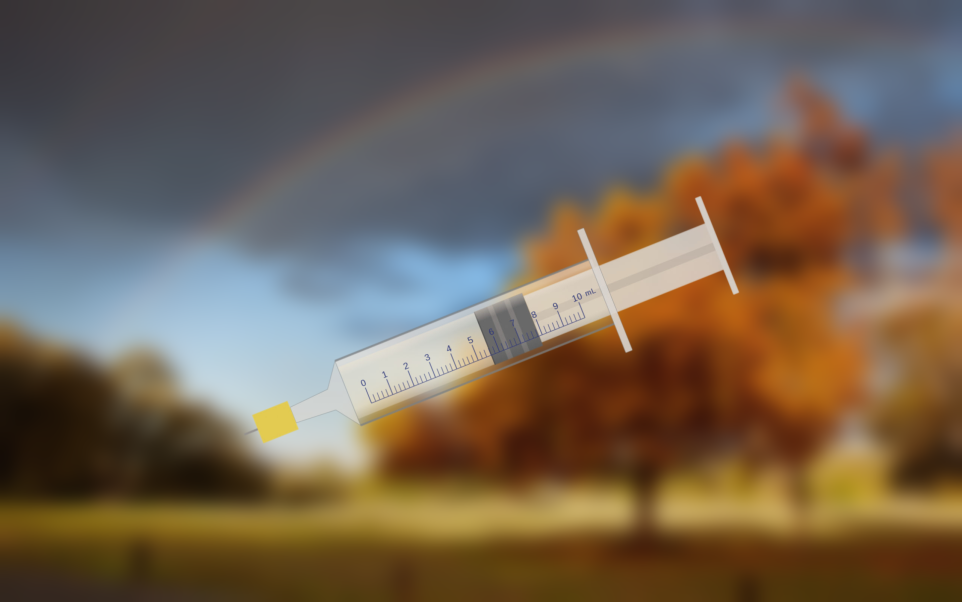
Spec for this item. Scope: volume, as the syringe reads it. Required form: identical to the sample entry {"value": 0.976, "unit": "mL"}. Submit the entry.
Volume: {"value": 5.6, "unit": "mL"}
